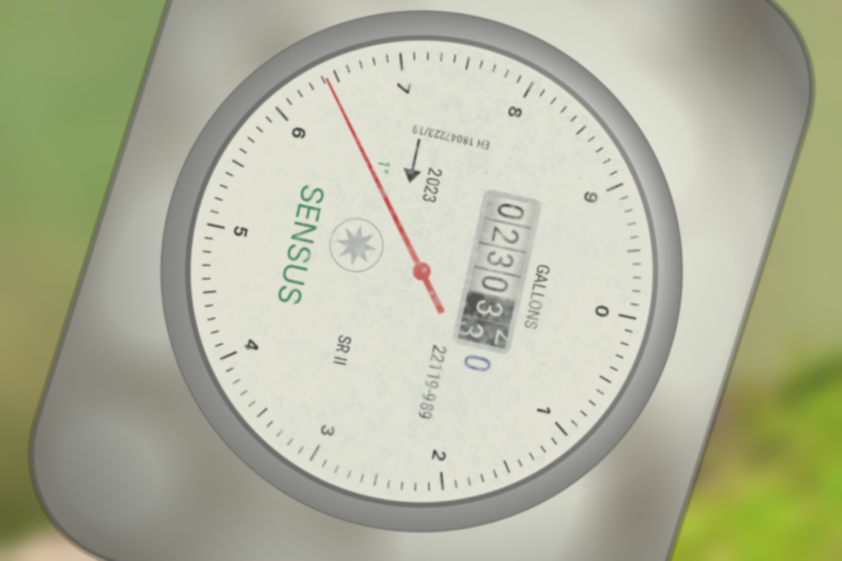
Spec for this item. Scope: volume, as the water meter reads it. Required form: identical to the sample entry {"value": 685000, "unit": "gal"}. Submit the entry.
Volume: {"value": 230326.4, "unit": "gal"}
